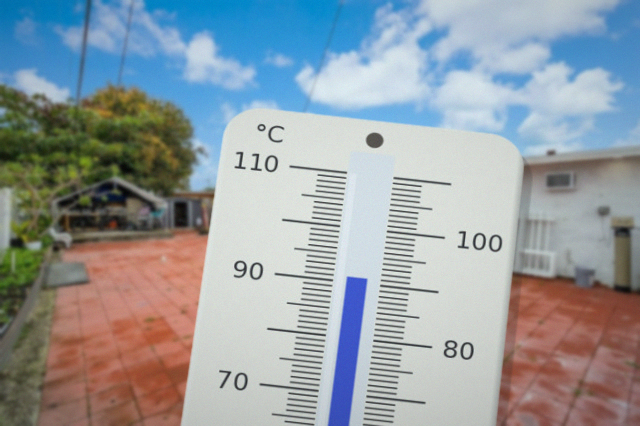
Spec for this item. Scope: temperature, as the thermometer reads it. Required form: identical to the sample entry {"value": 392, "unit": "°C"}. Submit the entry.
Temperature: {"value": 91, "unit": "°C"}
